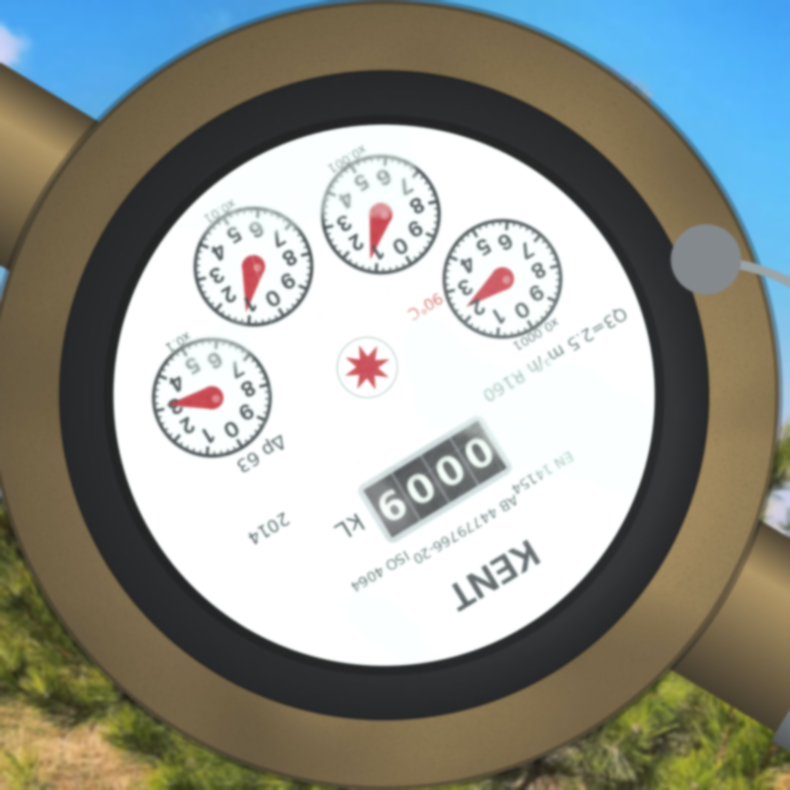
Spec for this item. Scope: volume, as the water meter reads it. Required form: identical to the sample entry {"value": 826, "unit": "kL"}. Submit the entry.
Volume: {"value": 9.3112, "unit": "kL"}
